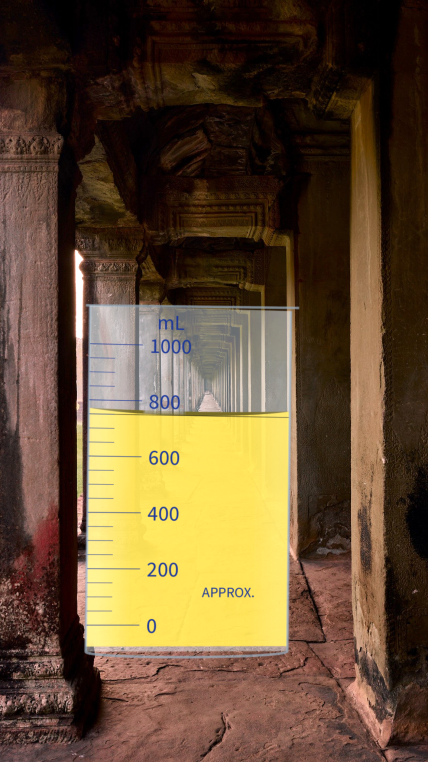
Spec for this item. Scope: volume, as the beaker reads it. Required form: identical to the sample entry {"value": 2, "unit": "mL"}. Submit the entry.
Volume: {"value": 750, "unit": "mL"}
